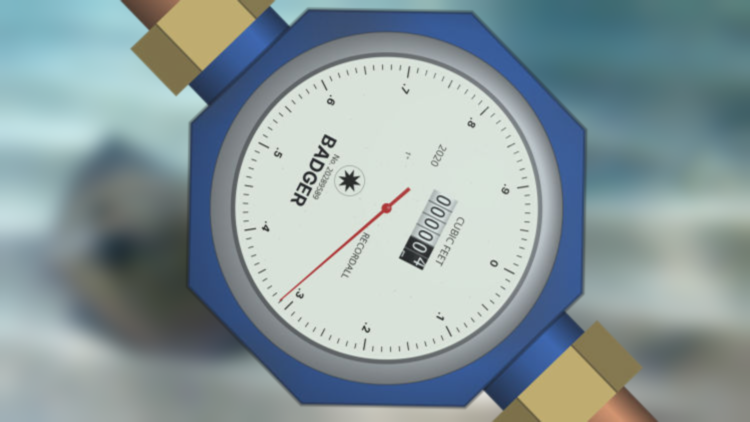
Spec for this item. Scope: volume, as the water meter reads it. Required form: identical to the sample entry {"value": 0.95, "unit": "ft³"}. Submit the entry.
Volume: {"value": 4.31, "unit": "ft³"}
